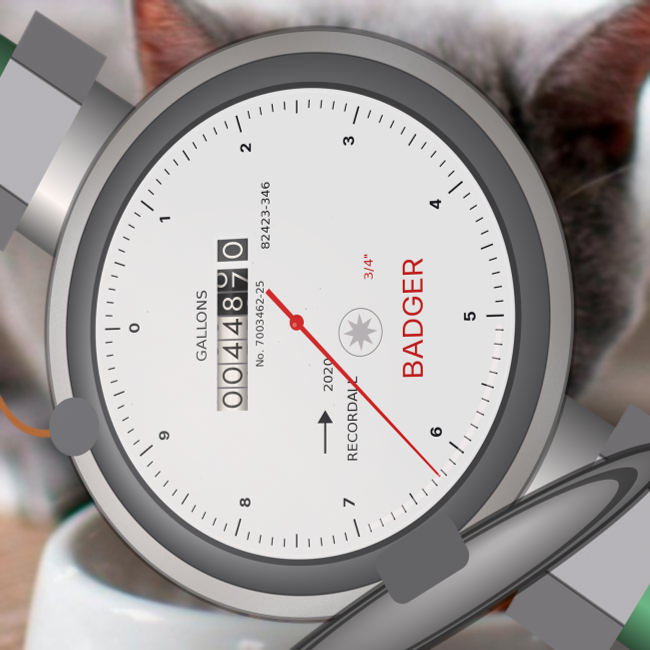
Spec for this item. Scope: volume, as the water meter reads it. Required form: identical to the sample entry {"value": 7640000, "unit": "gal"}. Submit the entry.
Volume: {"value": 44866.2, "unit": "gal"}
